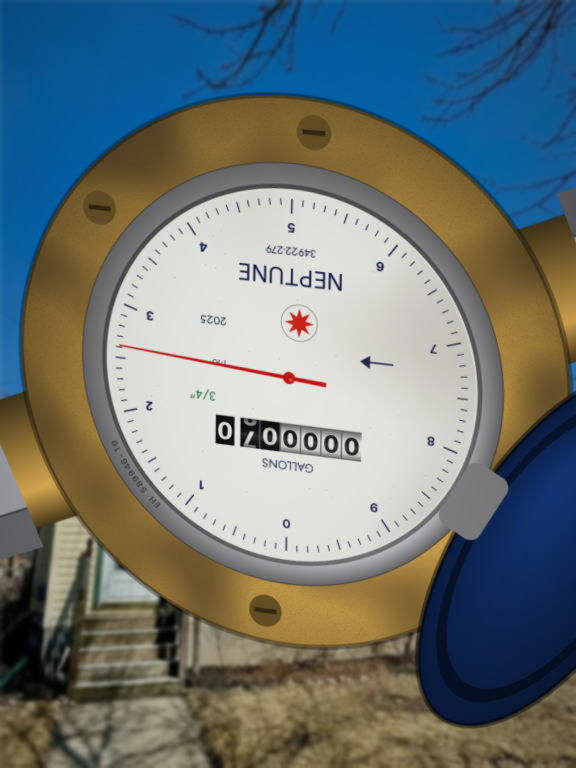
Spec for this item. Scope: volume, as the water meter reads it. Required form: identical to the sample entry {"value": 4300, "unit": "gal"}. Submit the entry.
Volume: {"value": 72.6, "unit": "gal"}
